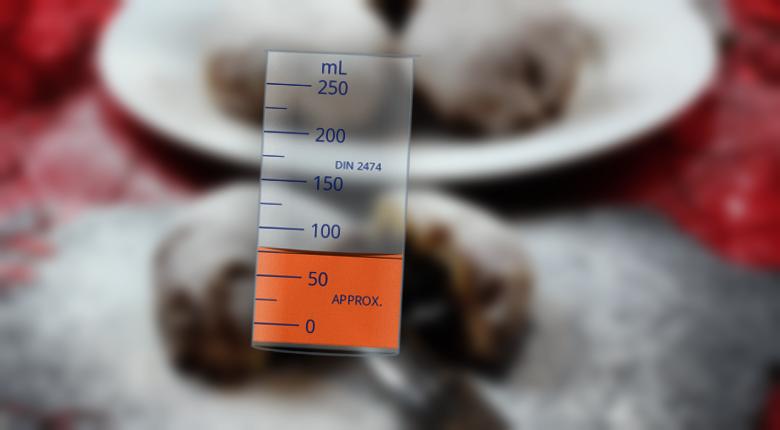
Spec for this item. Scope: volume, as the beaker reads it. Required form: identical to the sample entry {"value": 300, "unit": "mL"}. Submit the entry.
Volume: {"value": 75, "unit": "mL"}
